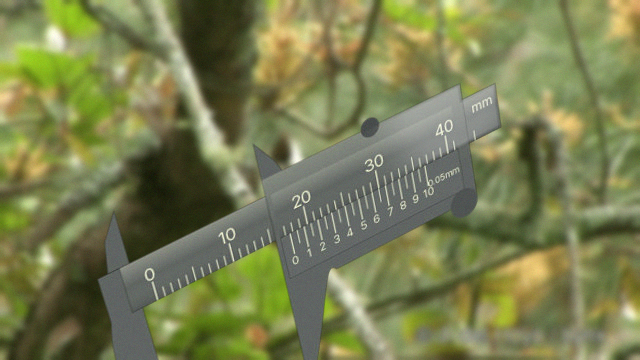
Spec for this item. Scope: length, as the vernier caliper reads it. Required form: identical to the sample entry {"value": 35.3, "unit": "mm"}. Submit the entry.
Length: {"value": 17.6, "unit": "mm"}
